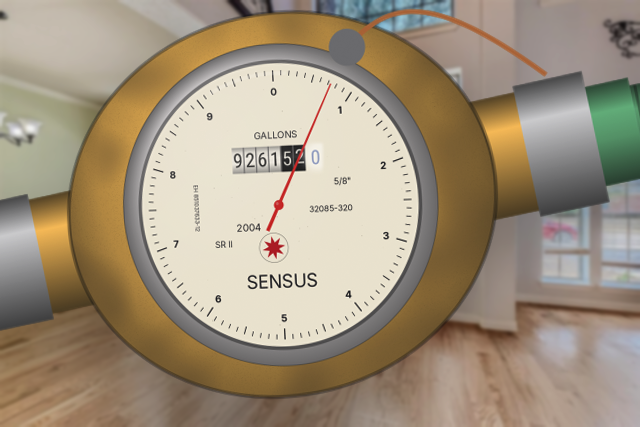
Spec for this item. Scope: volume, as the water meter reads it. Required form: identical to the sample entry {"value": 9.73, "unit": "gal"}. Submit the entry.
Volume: {"value": 9261520.7, "unit": "gal"}
